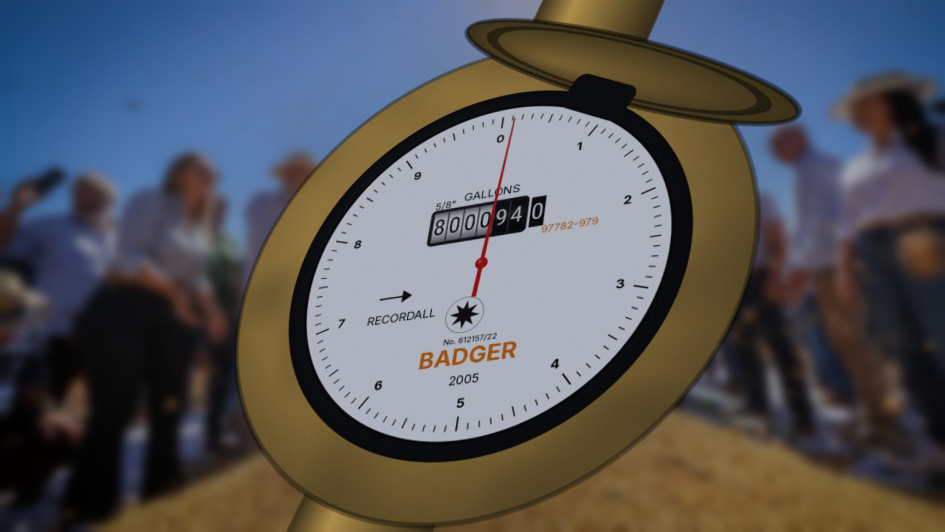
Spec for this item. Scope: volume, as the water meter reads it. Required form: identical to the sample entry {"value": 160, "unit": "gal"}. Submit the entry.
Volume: {"value": 8000940.1, "unit": "gal"}
